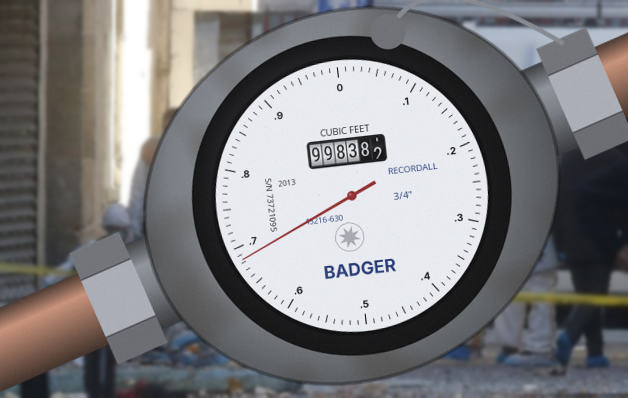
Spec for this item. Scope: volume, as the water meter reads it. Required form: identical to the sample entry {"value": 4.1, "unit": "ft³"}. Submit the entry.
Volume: {"value": 998381.68, "unit": "ft³"}
